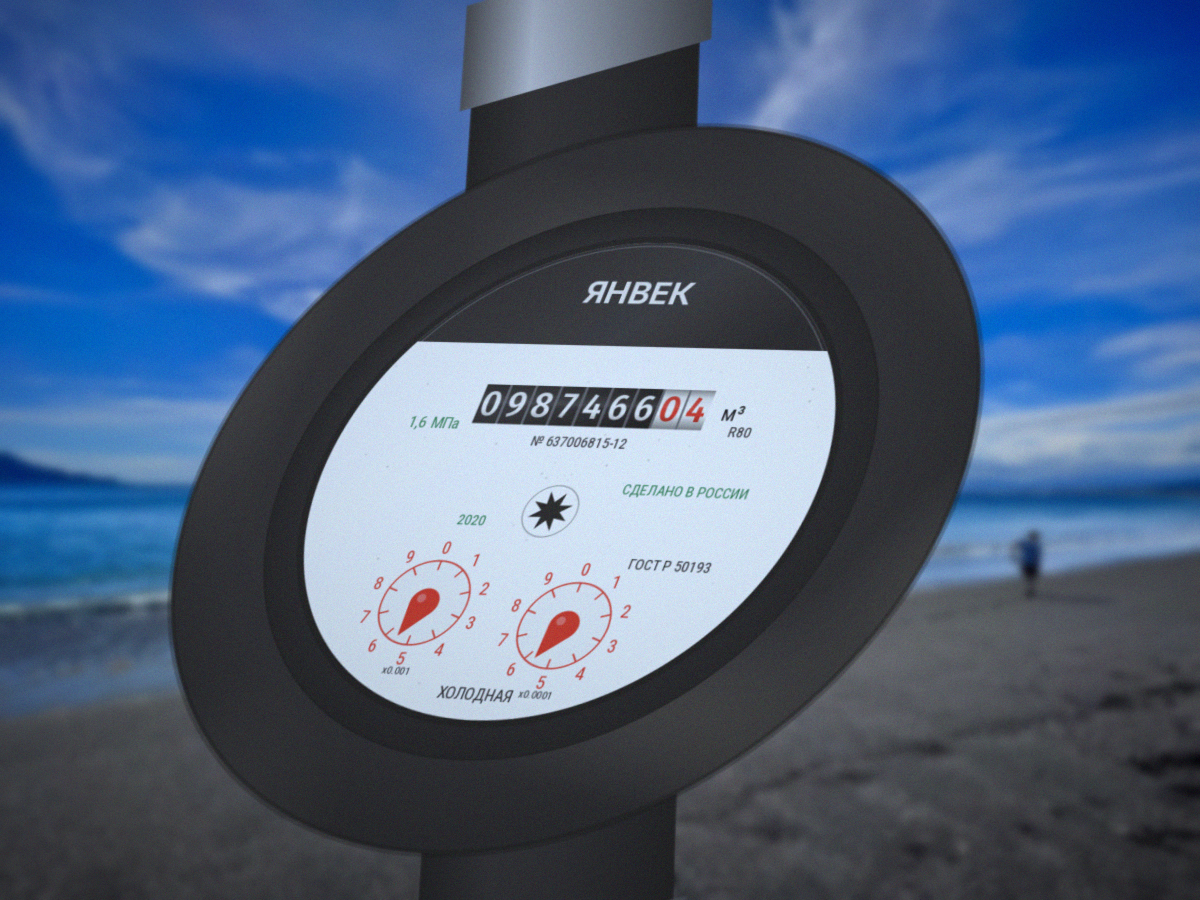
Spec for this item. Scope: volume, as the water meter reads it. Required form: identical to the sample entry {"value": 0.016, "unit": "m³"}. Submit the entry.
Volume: {"value": 987466.0455, "unit": "m³"}
